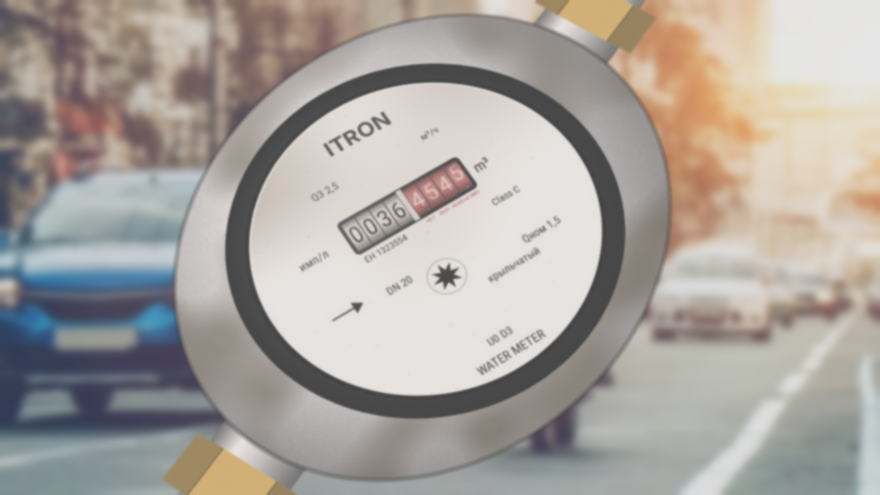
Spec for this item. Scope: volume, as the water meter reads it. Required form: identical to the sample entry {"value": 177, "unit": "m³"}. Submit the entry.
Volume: {"value": 36.4545, "unit": "m³"}
